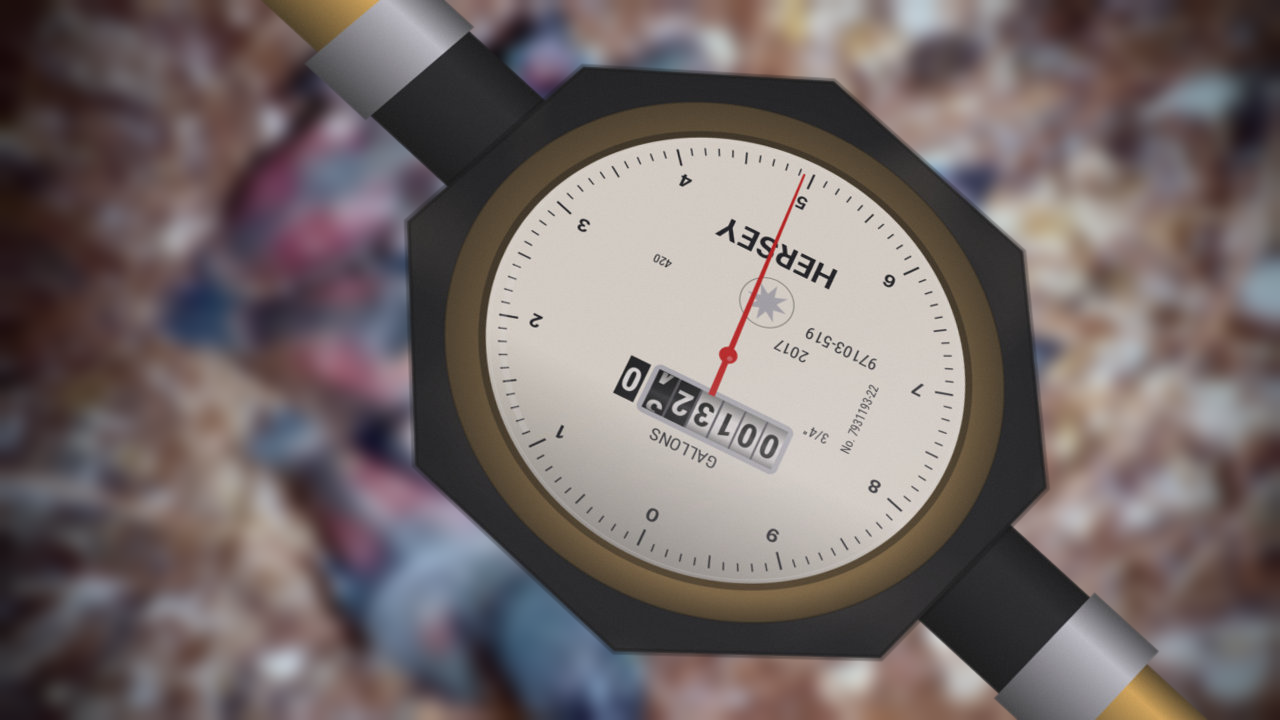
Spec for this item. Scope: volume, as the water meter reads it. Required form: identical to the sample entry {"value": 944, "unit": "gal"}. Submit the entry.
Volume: {"value": 13234.9, "unit": "gal"}
